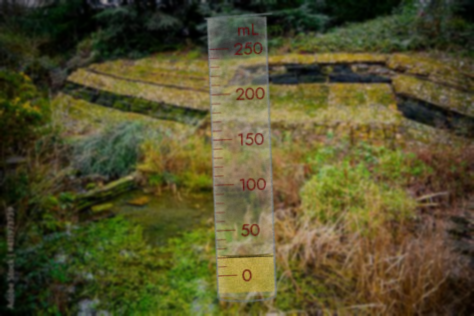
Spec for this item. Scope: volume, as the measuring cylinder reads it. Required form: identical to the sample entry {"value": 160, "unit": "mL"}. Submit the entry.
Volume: {"value": 20, "unit": "mL"}
